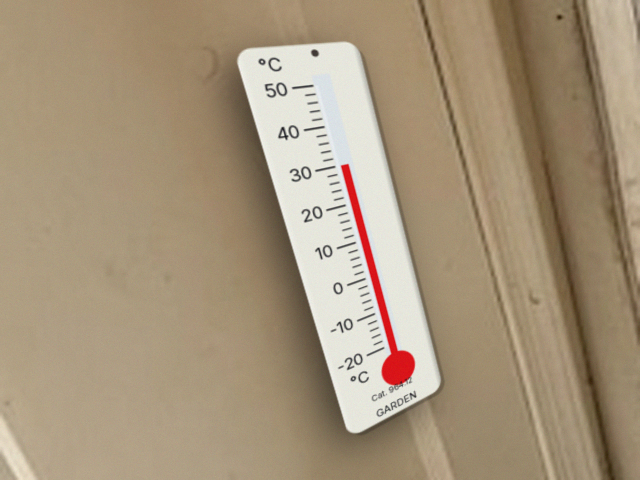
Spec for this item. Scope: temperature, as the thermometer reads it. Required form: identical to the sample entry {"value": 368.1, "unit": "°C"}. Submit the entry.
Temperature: {"value": 30, "unit": "°C"}
